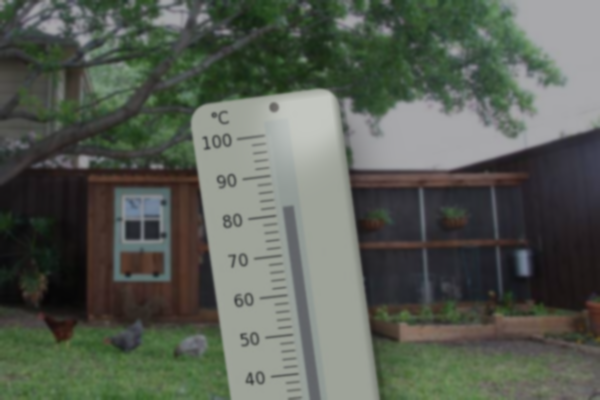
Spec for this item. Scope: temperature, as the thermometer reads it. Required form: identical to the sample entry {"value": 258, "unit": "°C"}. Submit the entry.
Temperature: {"value": 82, "unit": "°C"}
